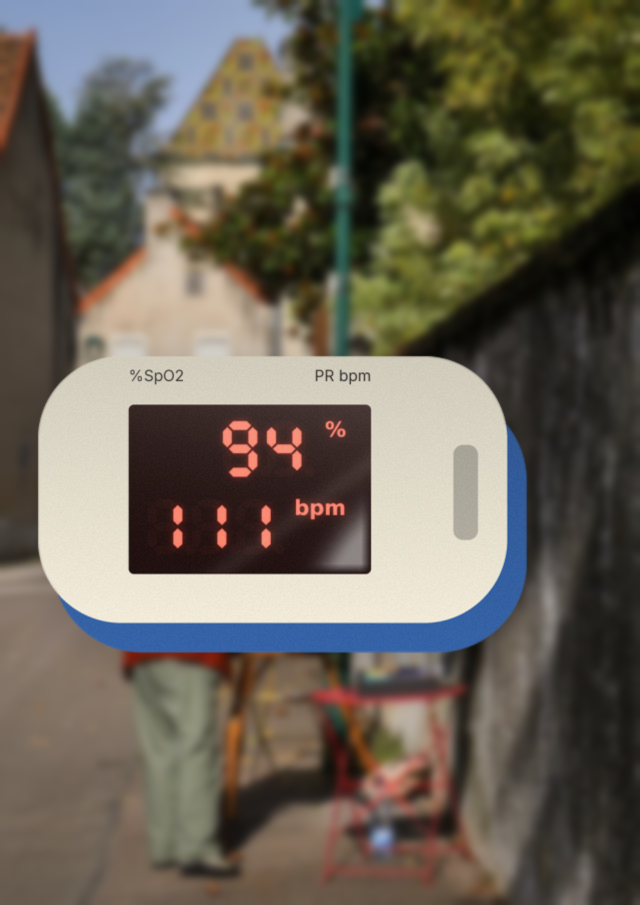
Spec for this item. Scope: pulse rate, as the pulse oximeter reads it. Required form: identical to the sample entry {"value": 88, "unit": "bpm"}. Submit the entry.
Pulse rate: {"value": 111, "unit": "bpm"}
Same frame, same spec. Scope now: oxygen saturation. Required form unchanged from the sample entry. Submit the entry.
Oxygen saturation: {"value": 94, "unit": "%"}
